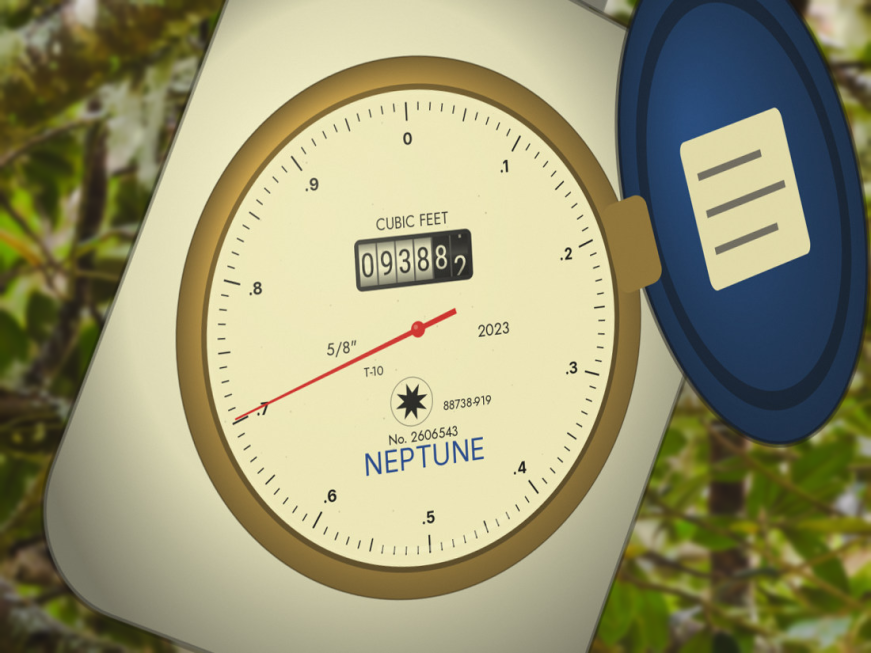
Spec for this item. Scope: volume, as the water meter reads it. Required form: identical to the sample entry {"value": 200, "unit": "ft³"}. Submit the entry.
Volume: {"value": 93881.70, "unit": "ft³"}
